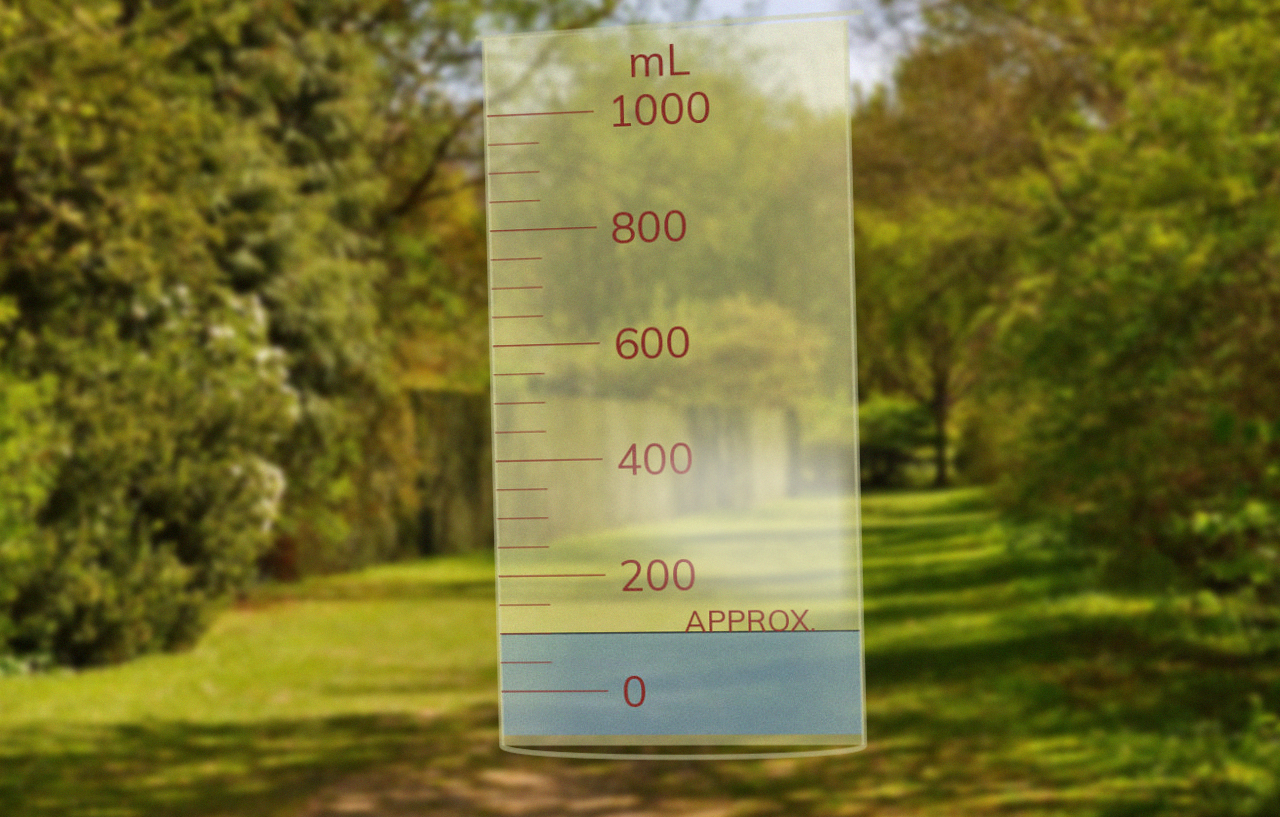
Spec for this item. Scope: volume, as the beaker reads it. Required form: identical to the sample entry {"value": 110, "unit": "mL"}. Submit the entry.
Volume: {"value": 100, "unit": "mL"}
